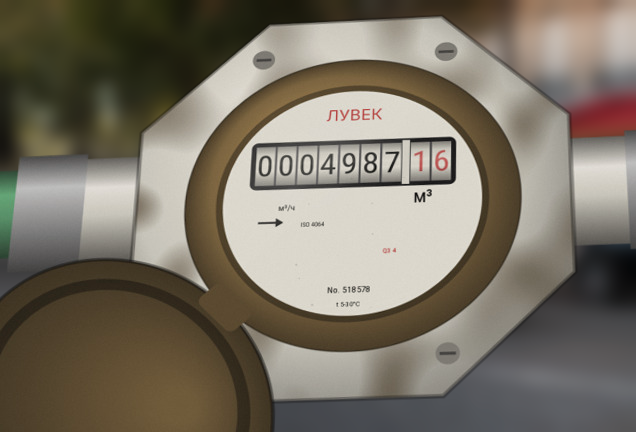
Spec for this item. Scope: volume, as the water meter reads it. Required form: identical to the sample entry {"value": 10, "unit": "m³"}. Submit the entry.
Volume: {"value": 4987.16, "unit": "m³"}
